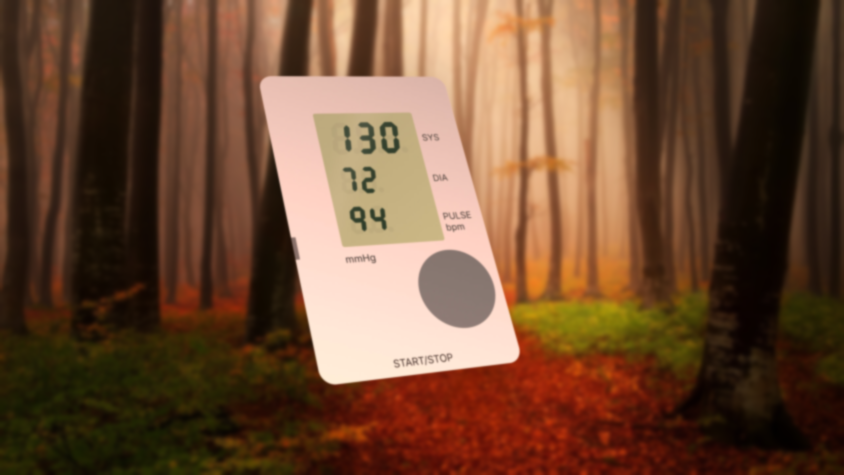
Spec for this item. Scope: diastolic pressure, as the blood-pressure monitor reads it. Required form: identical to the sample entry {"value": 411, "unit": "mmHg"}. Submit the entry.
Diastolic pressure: {"value": 72, "unit": "mmHg"}
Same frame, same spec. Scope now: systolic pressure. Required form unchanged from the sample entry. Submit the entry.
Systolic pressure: {"value": 130, "unit": "mmHg"}
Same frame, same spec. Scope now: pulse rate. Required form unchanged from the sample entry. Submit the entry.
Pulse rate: {"value": 94, "unit": "bpm"}
